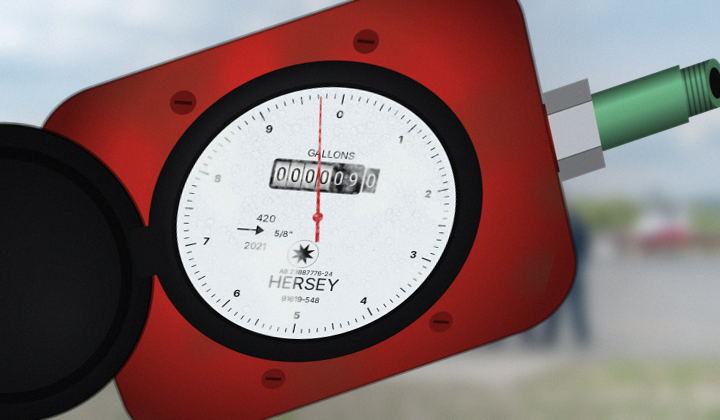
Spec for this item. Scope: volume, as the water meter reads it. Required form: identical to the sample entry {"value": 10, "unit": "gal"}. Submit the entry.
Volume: {"value": 89.7, "unit": "gal"}
